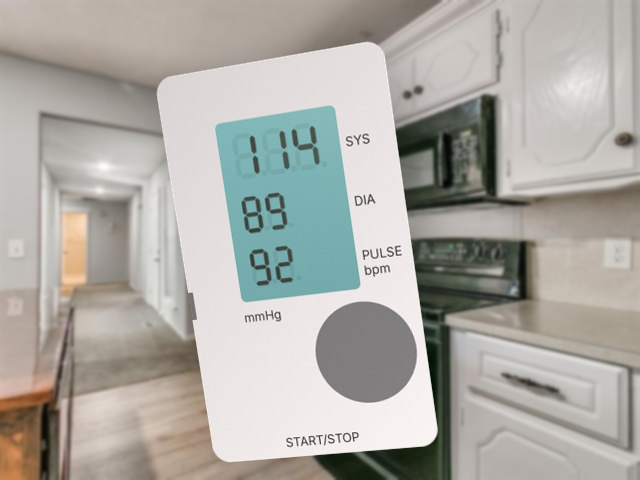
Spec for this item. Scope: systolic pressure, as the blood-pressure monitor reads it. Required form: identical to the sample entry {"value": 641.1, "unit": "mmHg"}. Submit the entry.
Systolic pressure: {"value": 114, "unit": "mmHg"}
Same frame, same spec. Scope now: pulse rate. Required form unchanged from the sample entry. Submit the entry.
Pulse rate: {"value": 92, "unit": "bpm"}
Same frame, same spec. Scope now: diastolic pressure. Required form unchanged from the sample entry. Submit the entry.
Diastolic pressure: {"value": 89, "unit": "mmHg"}
